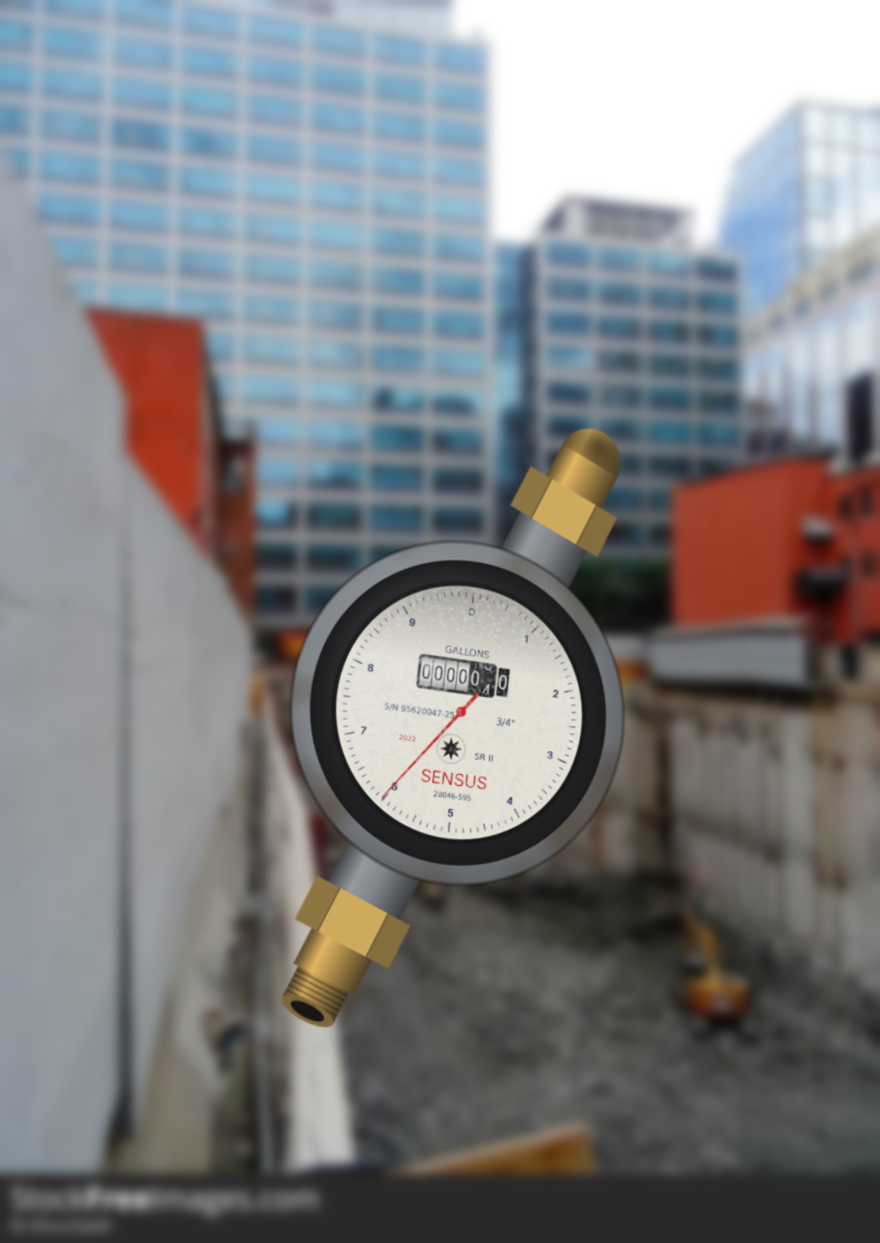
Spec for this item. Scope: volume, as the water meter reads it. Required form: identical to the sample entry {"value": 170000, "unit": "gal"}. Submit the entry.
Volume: {"value": 36.0, "unit": "gal"}
